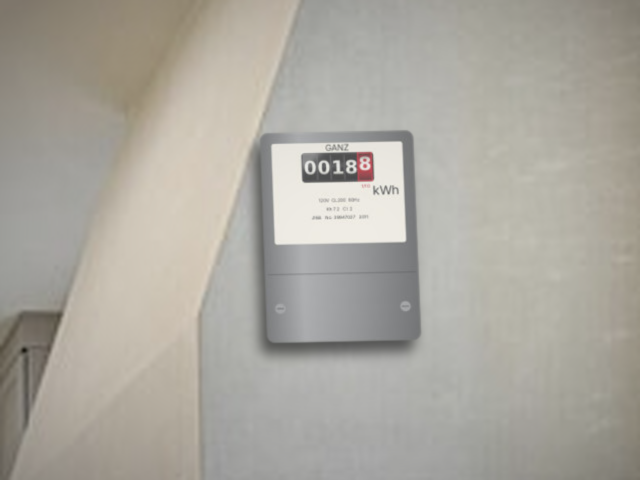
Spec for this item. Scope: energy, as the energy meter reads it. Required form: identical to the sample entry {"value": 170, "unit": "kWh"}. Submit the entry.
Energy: {"value": 18.8, "unit": "kWh"}
